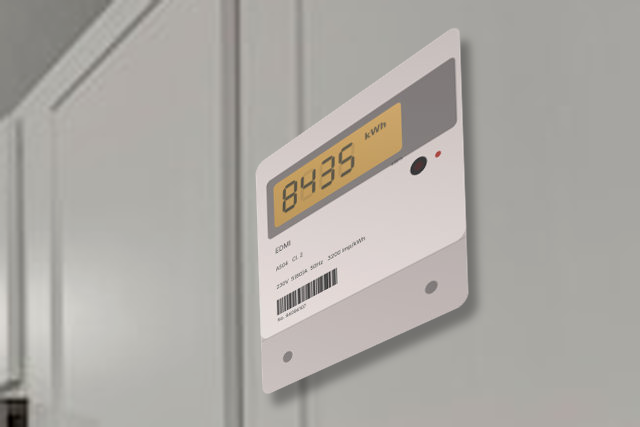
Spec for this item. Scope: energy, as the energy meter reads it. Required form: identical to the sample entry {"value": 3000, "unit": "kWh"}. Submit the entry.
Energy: {"value": 8435, "unit": "kWh"}
